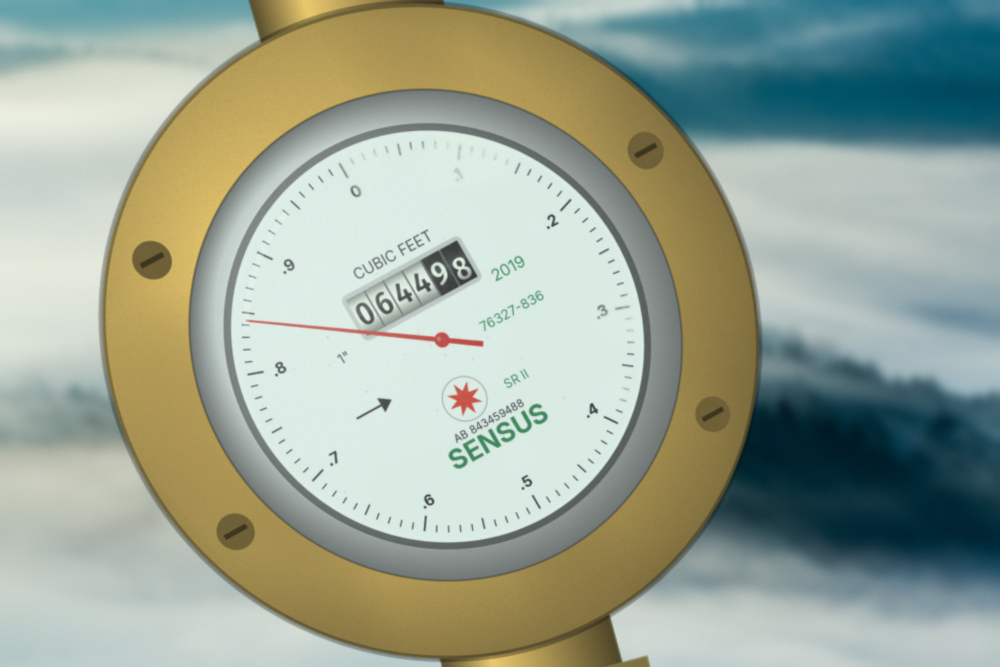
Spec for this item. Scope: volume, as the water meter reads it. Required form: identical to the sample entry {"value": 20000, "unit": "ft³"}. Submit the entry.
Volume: {"value": 64497.84, "unit": "ft³"}
